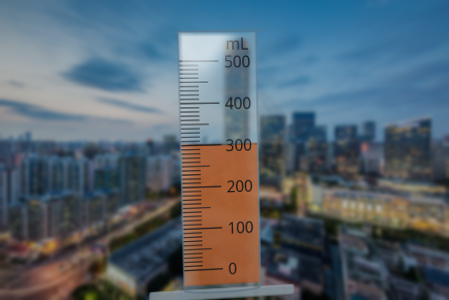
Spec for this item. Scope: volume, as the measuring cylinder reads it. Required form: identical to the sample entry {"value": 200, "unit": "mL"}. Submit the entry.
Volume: {"value": 300, "unit": "mL"}
